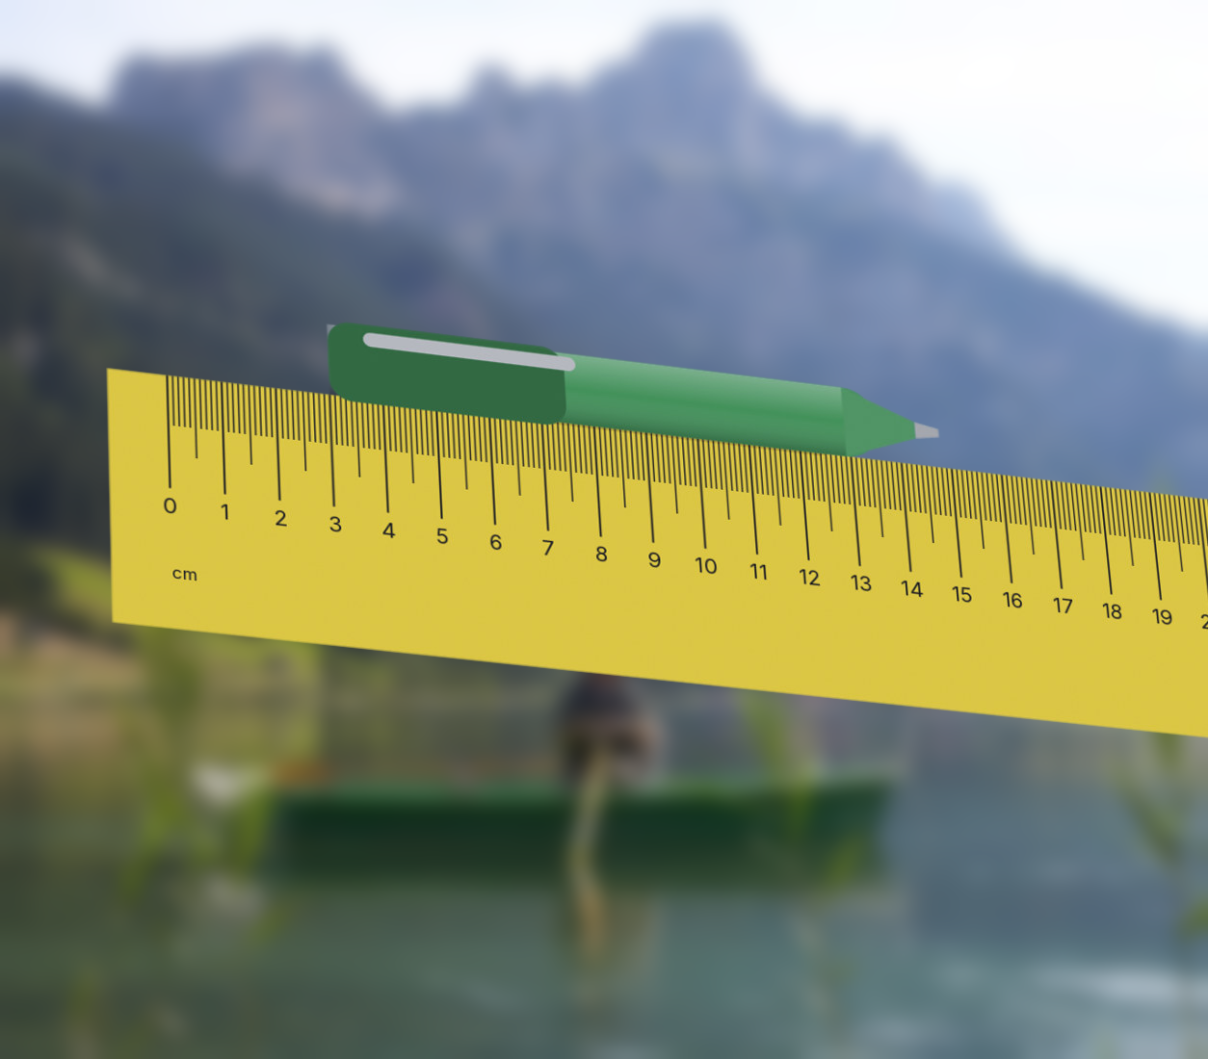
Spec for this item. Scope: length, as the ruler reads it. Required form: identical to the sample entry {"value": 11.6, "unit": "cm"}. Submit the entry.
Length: {"value": 11.8, "unit": "cm"}
